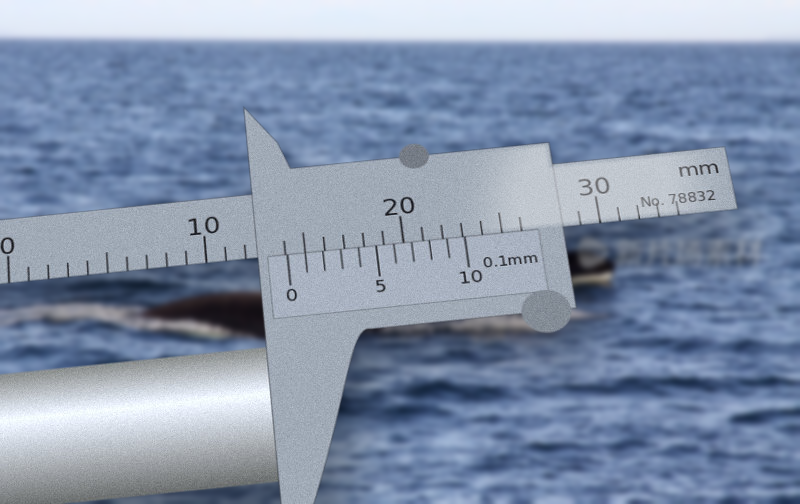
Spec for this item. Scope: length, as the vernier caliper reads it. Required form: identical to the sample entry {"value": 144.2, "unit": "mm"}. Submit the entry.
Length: {"value": 14.1, "unit": "mm"}
